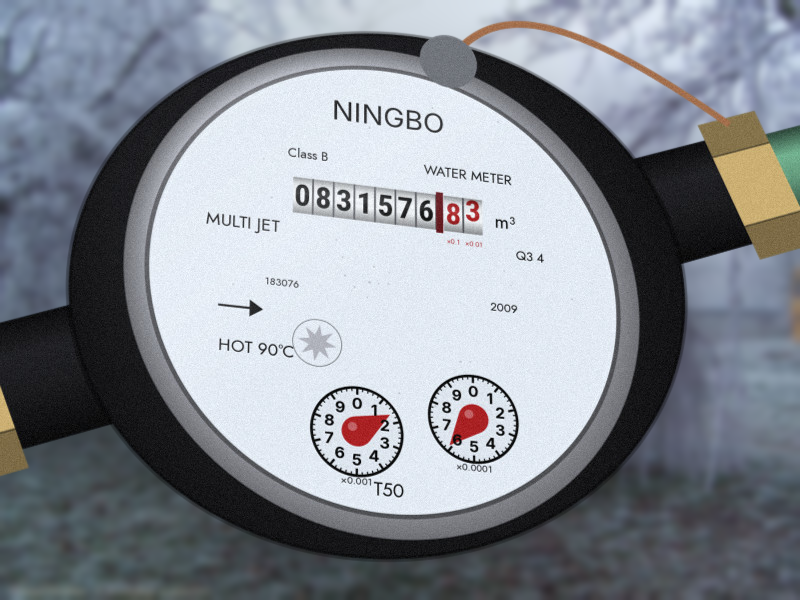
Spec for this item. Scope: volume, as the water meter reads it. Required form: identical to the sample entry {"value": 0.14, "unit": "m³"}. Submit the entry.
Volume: {"value": 831576.8316, "unit": "m³"}
